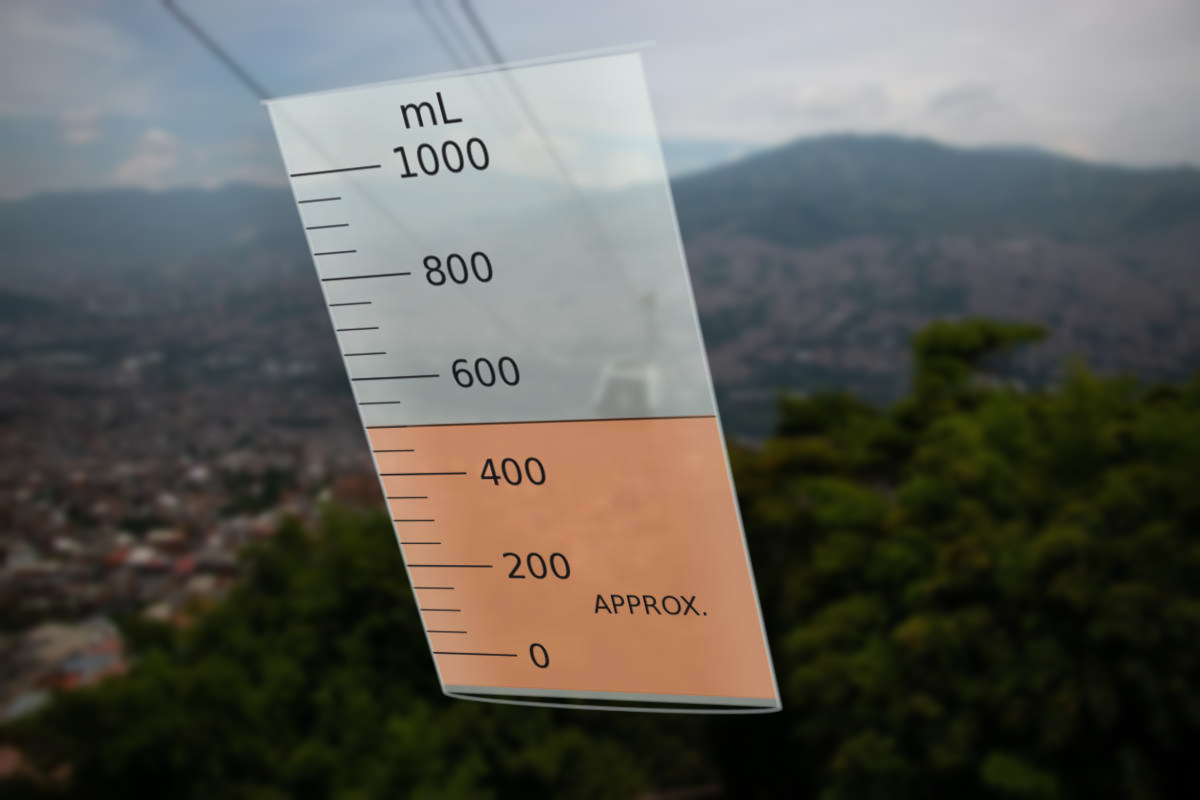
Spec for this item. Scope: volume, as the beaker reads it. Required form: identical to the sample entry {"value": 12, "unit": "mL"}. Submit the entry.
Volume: {"value": 500, "unit": "mL"}
